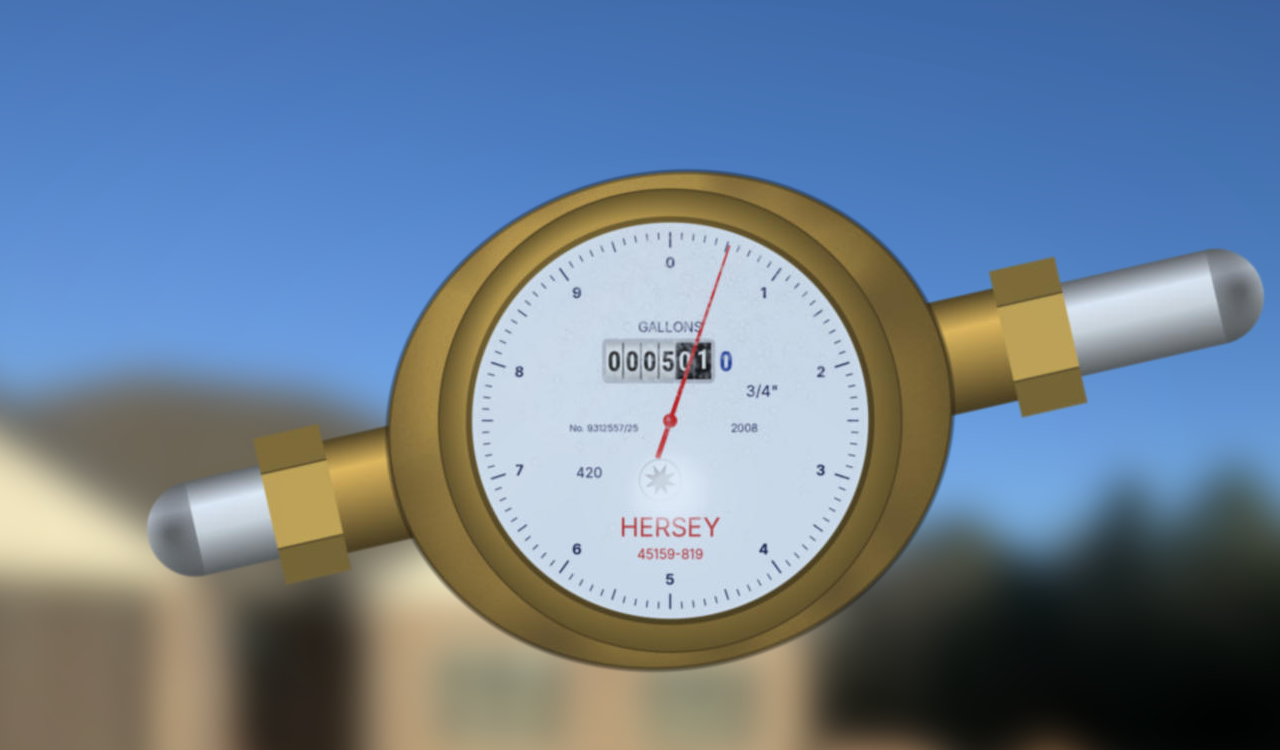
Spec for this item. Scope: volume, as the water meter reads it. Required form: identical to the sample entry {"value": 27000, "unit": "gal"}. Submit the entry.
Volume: {"value": 5010.5, "unit": "gal"}
